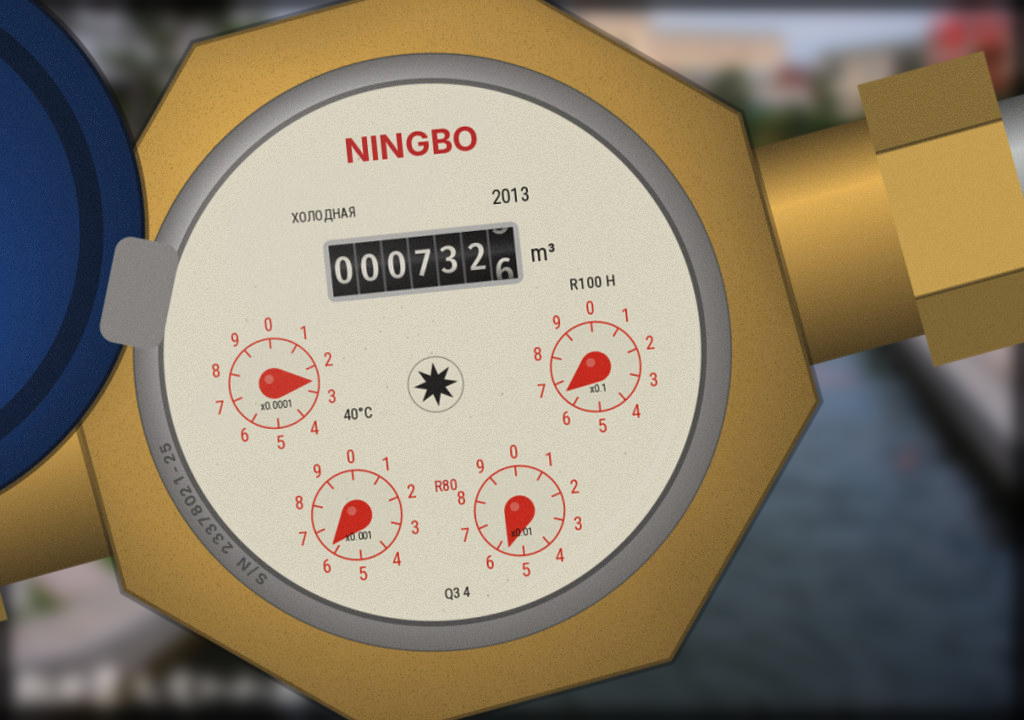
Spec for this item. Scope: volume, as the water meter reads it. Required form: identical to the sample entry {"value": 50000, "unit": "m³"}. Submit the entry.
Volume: {"value": 7325.6562, "unit": "m³"}
